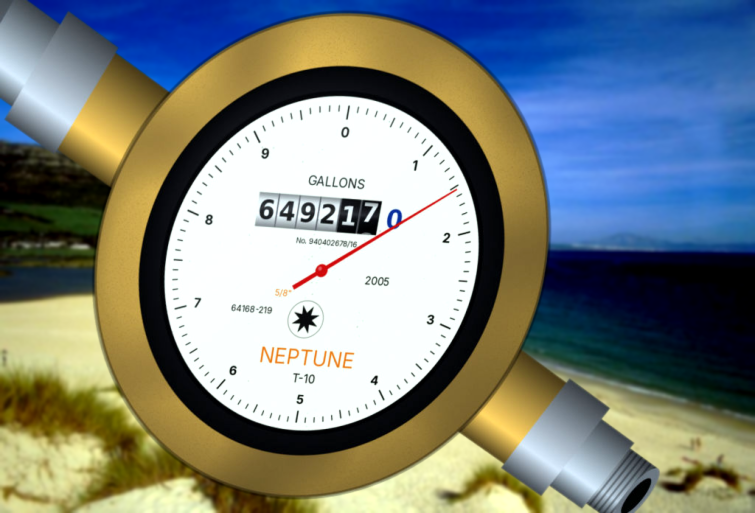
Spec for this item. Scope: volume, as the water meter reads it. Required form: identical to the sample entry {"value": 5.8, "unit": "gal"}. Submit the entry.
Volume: {"value": 6492171.5, "unit": "gal"}
